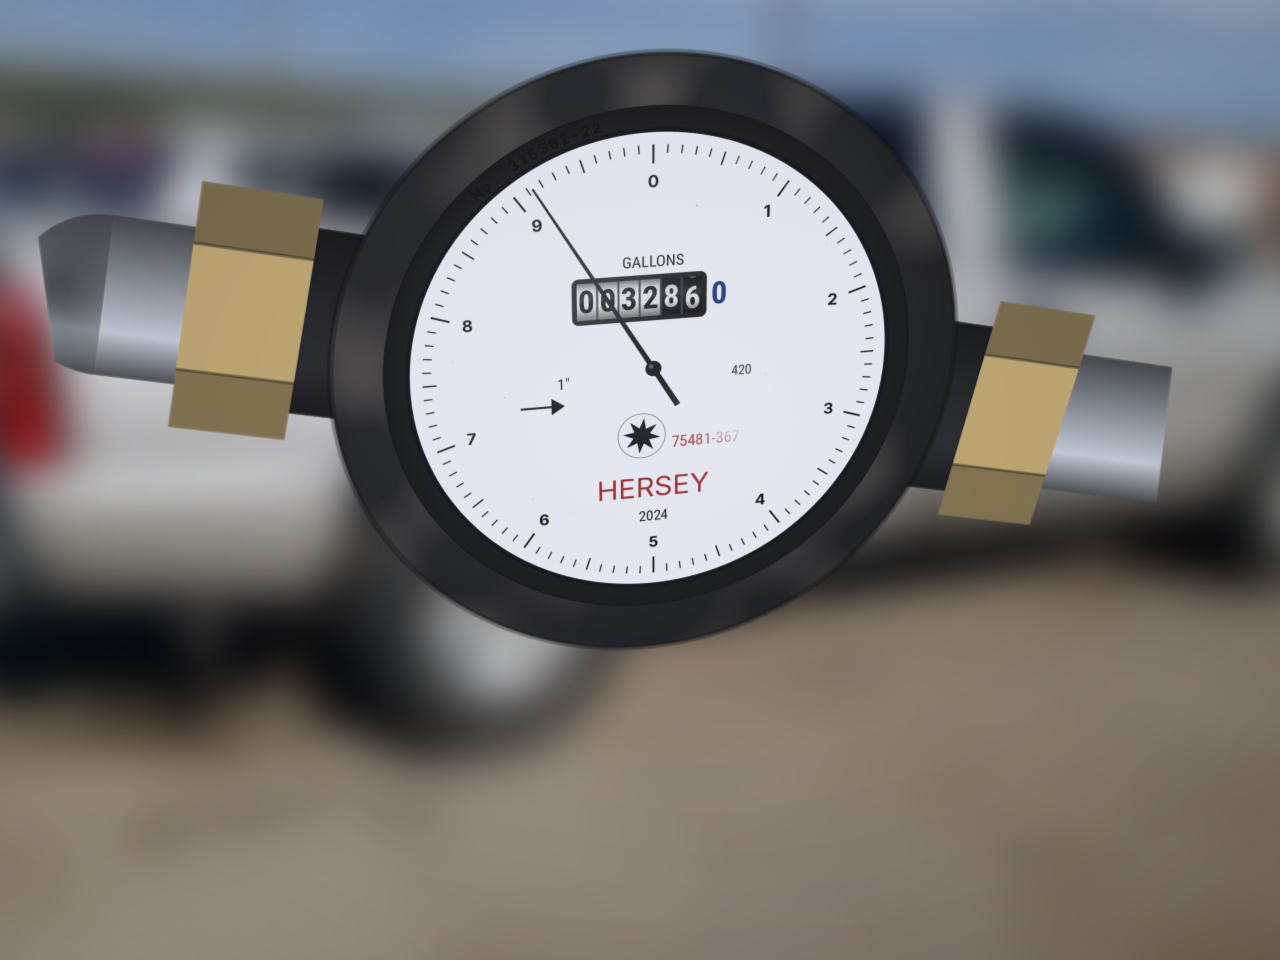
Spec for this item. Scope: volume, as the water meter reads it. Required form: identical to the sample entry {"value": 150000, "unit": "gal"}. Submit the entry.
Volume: {"value": 32859.1, "unit": "gal"}
